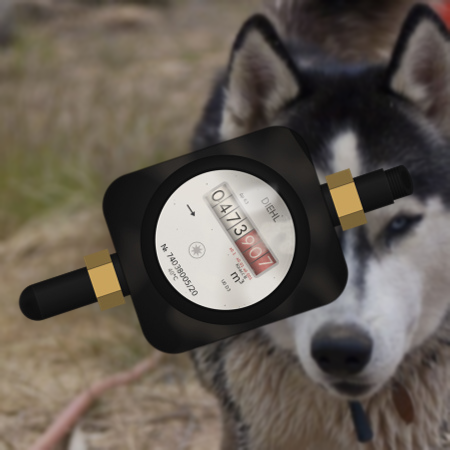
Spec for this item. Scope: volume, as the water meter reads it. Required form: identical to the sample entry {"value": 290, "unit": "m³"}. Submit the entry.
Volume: {"value": 473.907, "unit": "m³"}
